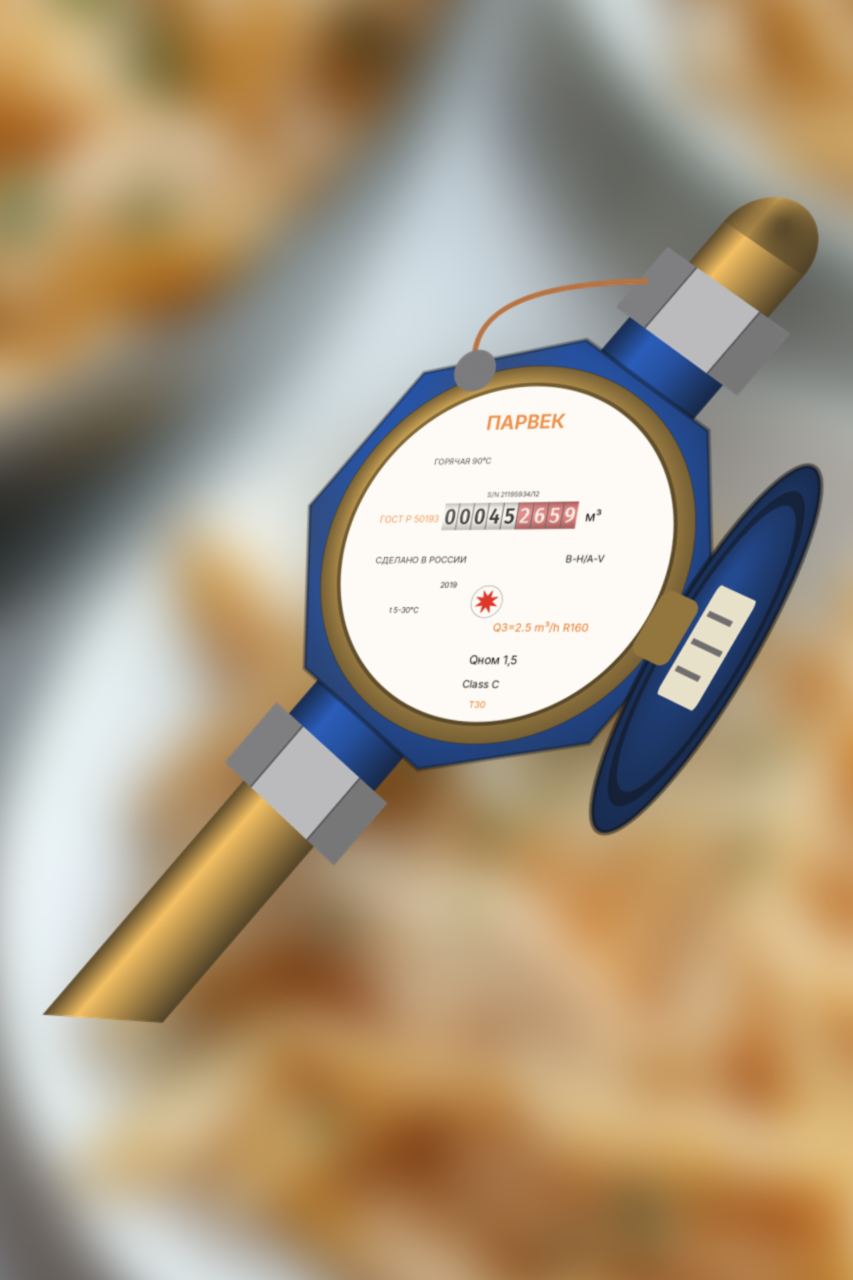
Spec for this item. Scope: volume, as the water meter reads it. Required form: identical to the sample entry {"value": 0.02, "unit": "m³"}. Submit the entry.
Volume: {"value": 45.2659, "unit": "m³"}
